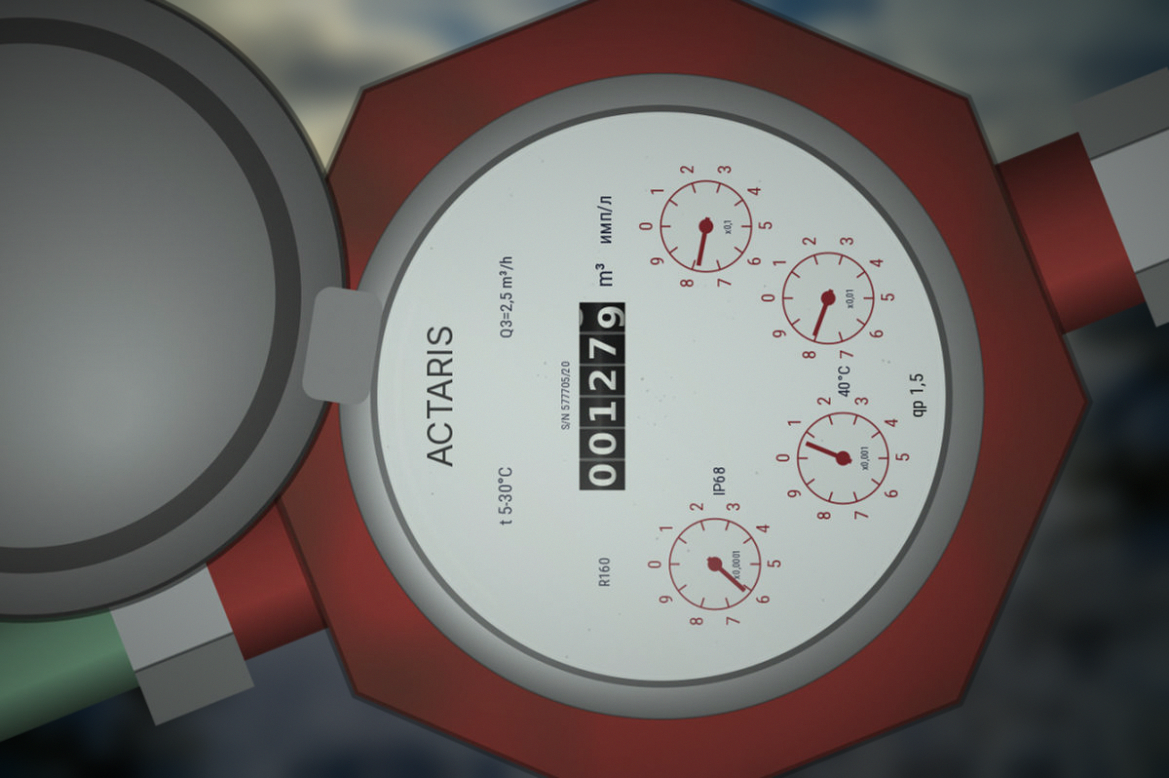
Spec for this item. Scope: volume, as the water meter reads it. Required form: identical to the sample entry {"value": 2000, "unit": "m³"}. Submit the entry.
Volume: {"value": 1278.7806, "unit": "m³"}
